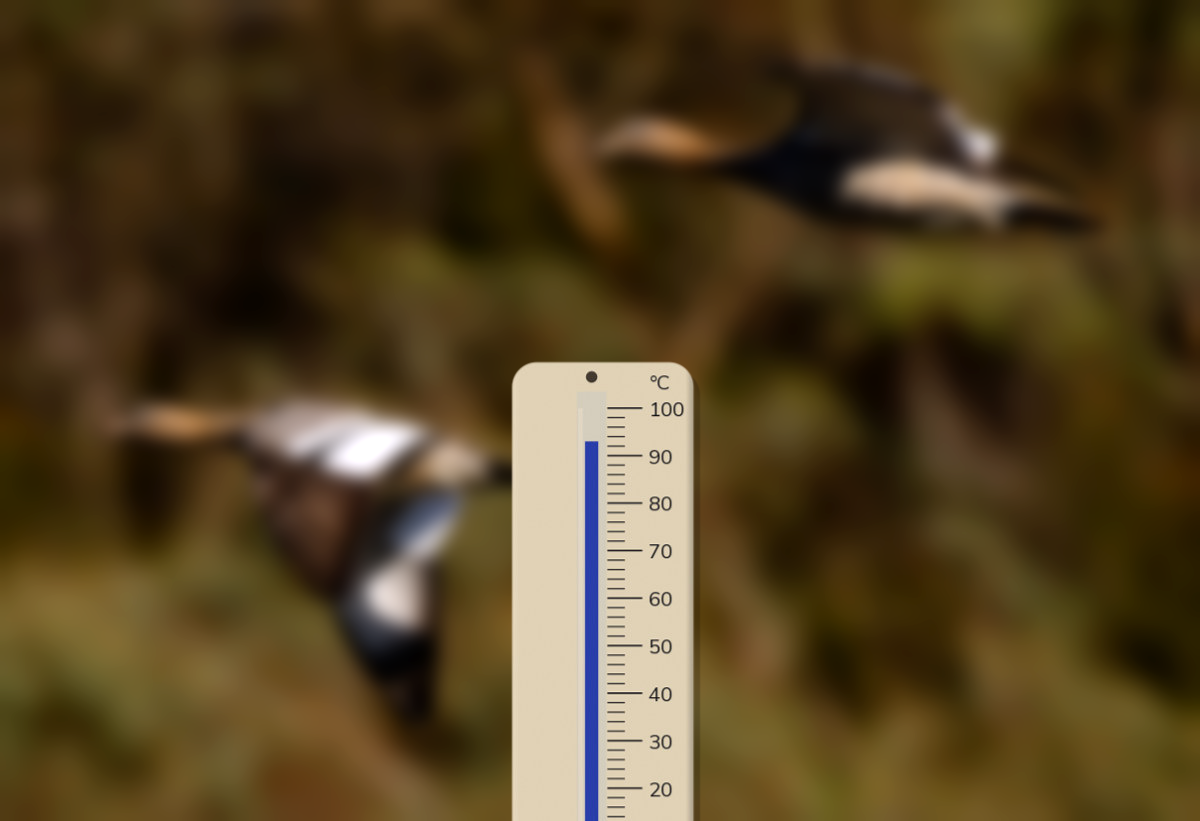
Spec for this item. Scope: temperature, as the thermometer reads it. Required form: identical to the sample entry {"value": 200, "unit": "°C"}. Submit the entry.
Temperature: {"value": 93, "unit": "°C"}
